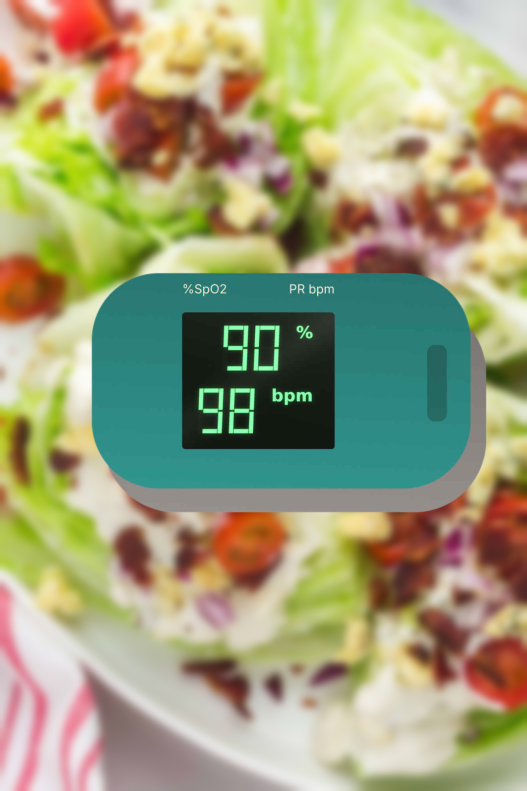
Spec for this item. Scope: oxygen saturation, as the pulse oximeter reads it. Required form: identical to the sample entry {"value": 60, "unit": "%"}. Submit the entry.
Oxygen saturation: {"value": 90, "unit": "%"}
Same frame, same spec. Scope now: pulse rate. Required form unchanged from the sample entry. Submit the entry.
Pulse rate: {"value": 98, "unit": "bpm"}
